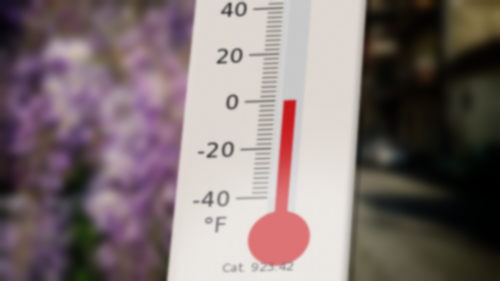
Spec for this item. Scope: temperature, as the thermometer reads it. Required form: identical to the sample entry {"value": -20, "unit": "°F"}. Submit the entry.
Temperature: {"value": 0, "unit": "°F"}
